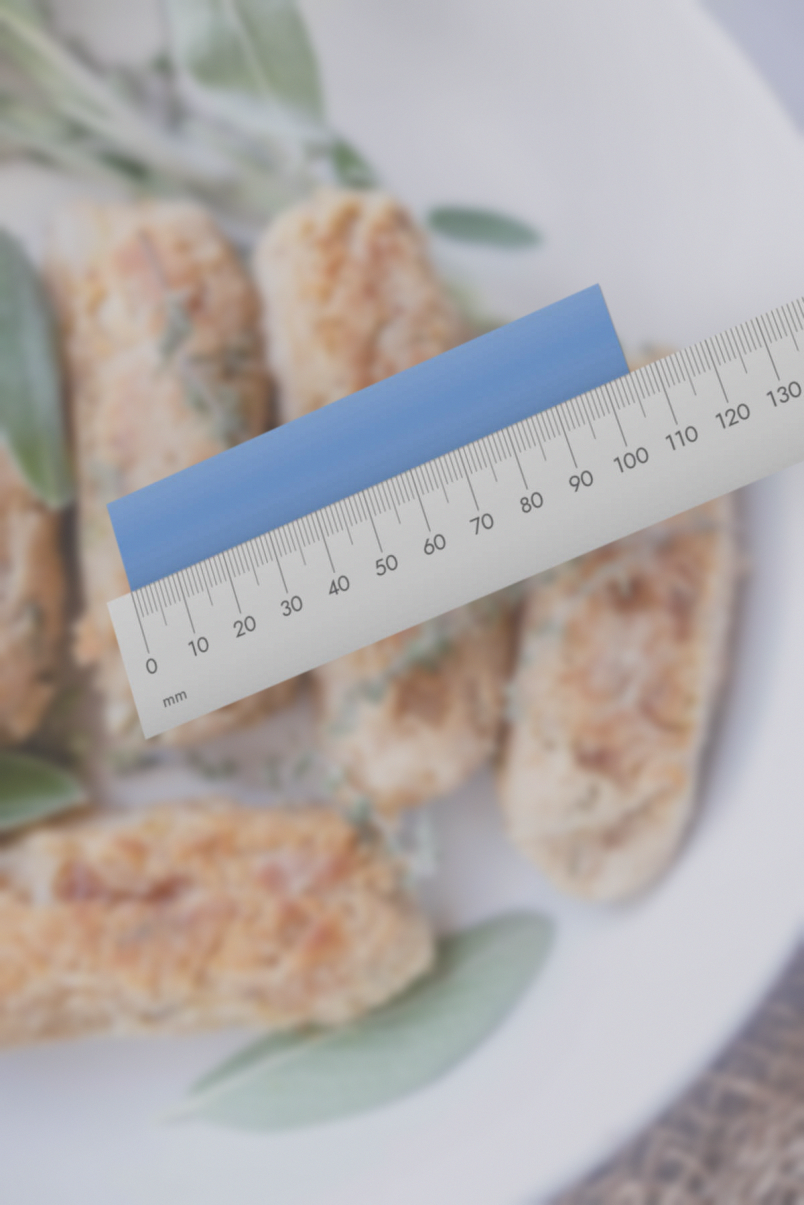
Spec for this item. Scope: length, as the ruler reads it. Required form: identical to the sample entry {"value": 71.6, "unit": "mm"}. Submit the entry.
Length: {"value": 105, "unit": "mm"}
